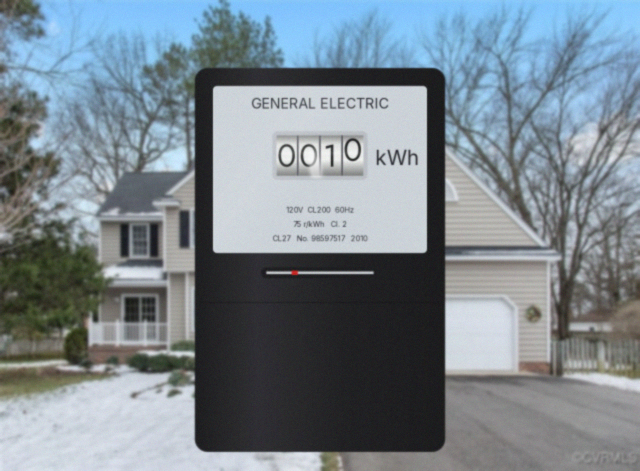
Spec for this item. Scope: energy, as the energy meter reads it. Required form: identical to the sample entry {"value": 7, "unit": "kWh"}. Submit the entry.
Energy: {"value": 10, "unit": "kWh"}
